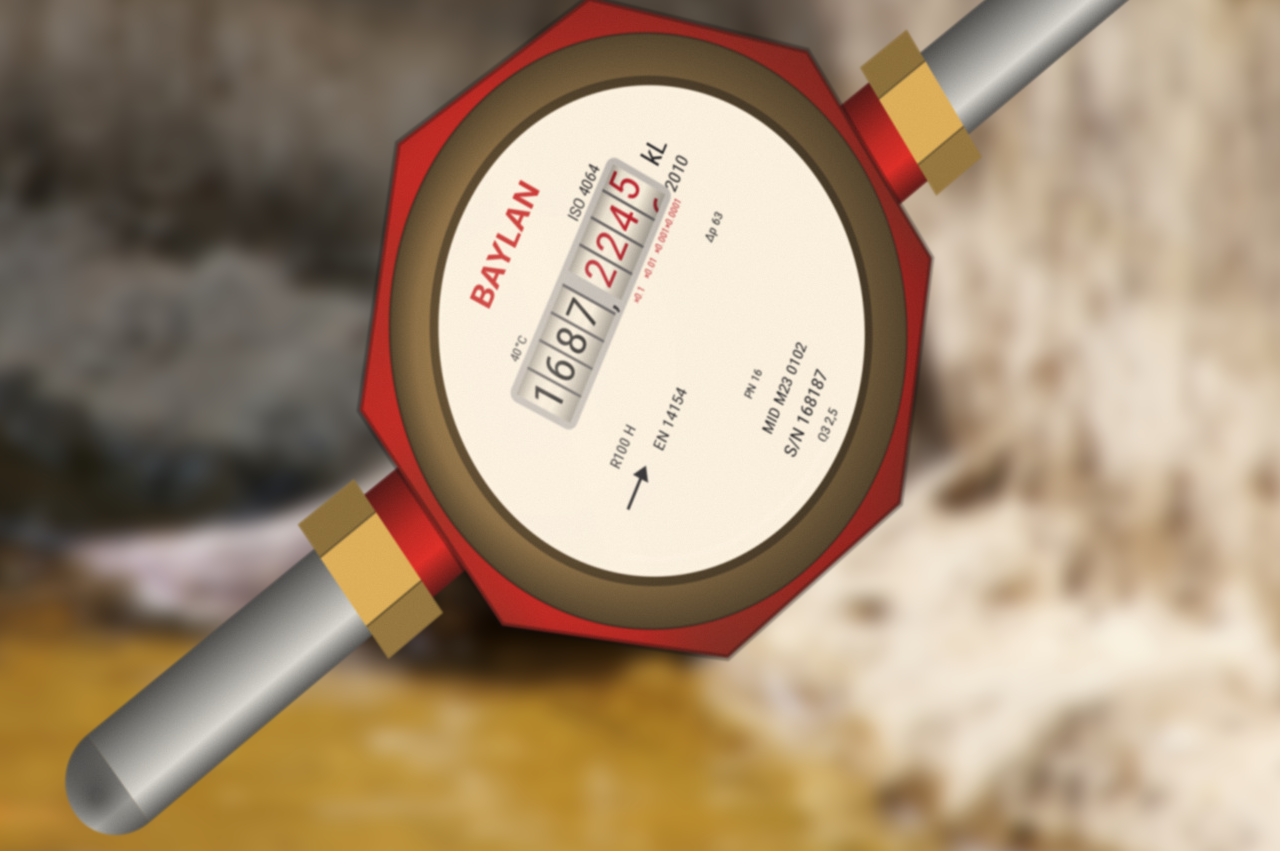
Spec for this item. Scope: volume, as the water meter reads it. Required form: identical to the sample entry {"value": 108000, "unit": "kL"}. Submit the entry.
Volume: {"value": 1687.2245, "unit": "kL"}
